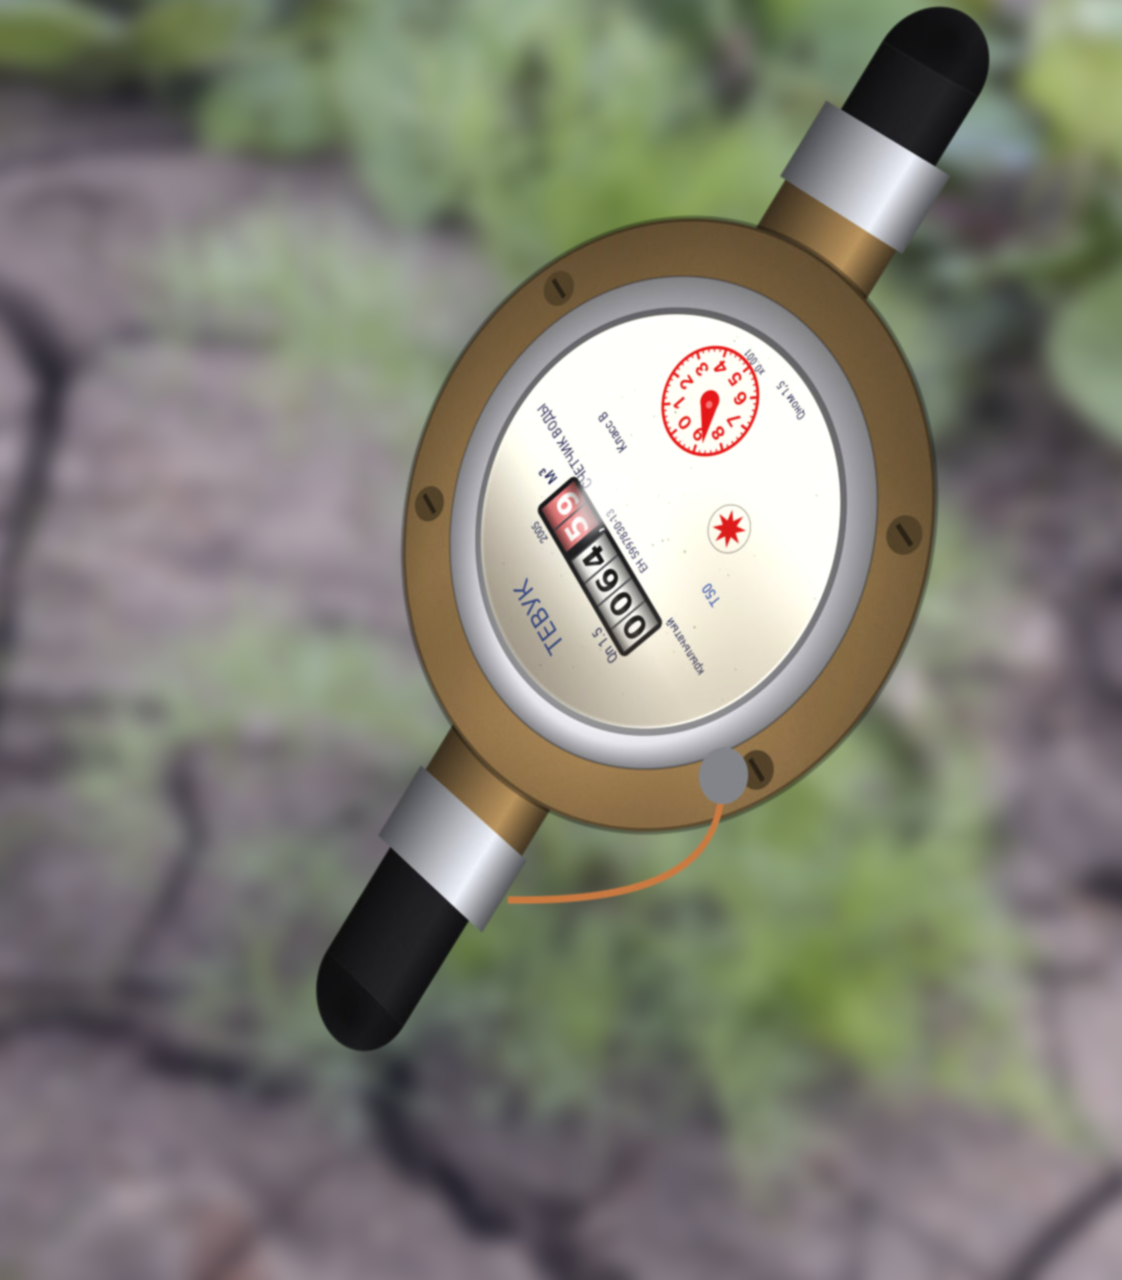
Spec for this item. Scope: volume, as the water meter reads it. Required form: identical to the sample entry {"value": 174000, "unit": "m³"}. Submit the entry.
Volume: {"value": 64.588, "unit": "m³"}
